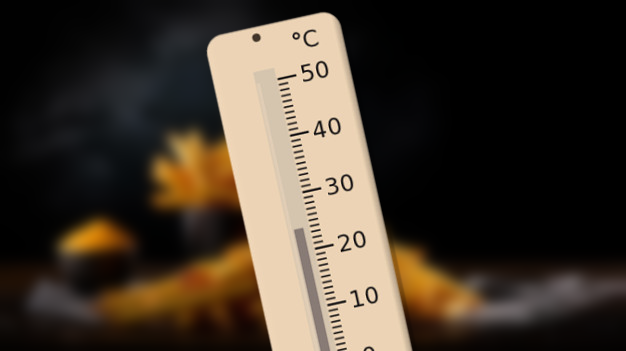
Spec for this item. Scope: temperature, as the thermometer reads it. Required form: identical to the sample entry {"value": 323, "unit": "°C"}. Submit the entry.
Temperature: {"value": 24, "unit": "°C"}
